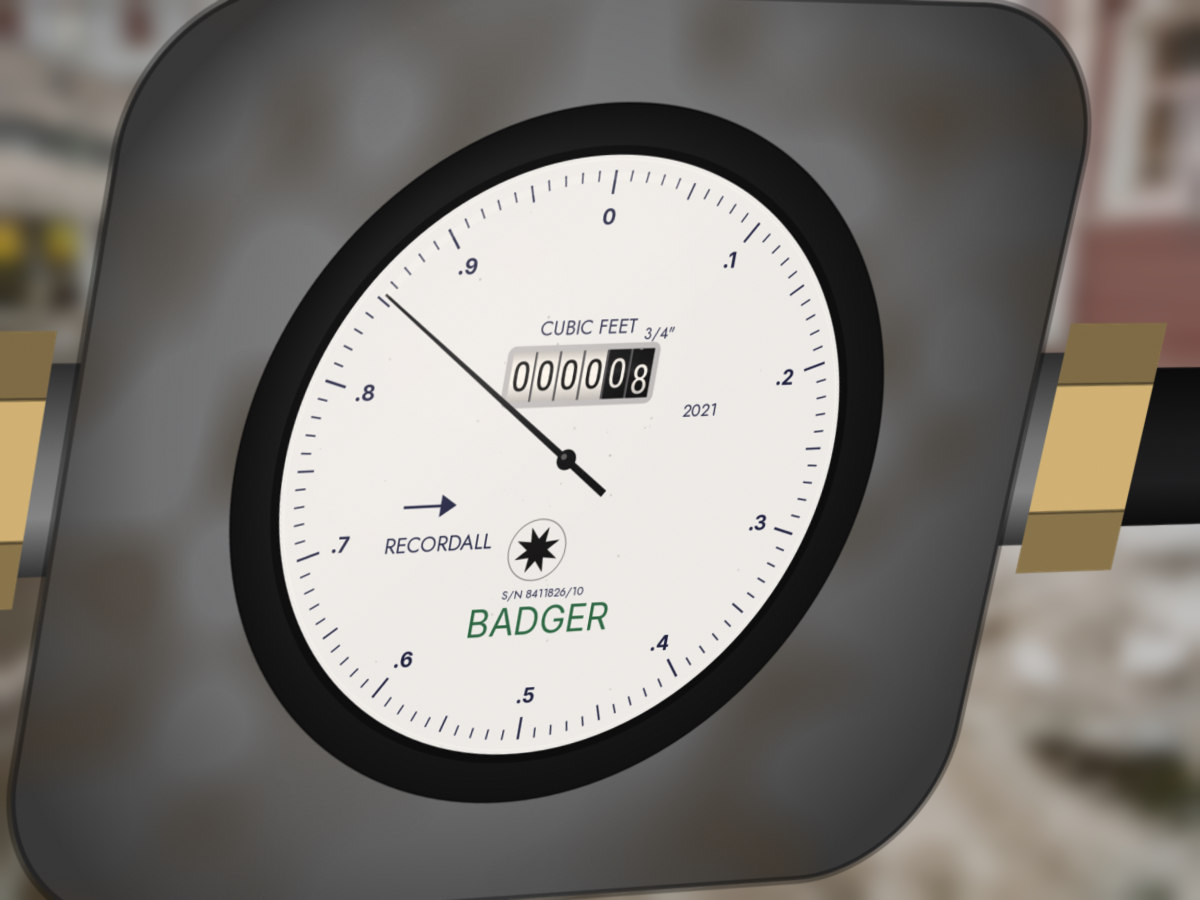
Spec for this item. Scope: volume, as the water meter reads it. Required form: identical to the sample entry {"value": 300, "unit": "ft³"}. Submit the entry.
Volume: {"value": 7.85, "unit": "ft³"}
